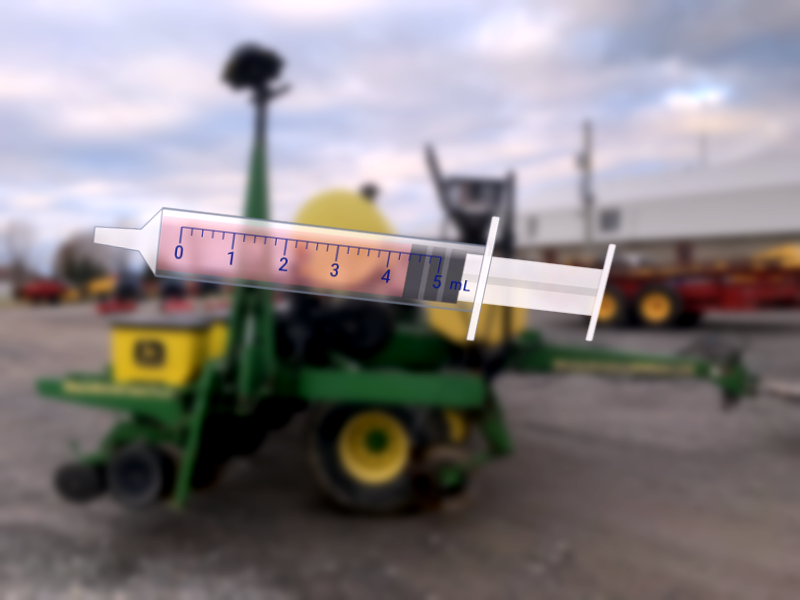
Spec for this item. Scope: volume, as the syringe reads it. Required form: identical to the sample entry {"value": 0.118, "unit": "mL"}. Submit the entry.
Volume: {"value": 4.4, "unit": "mL"}
